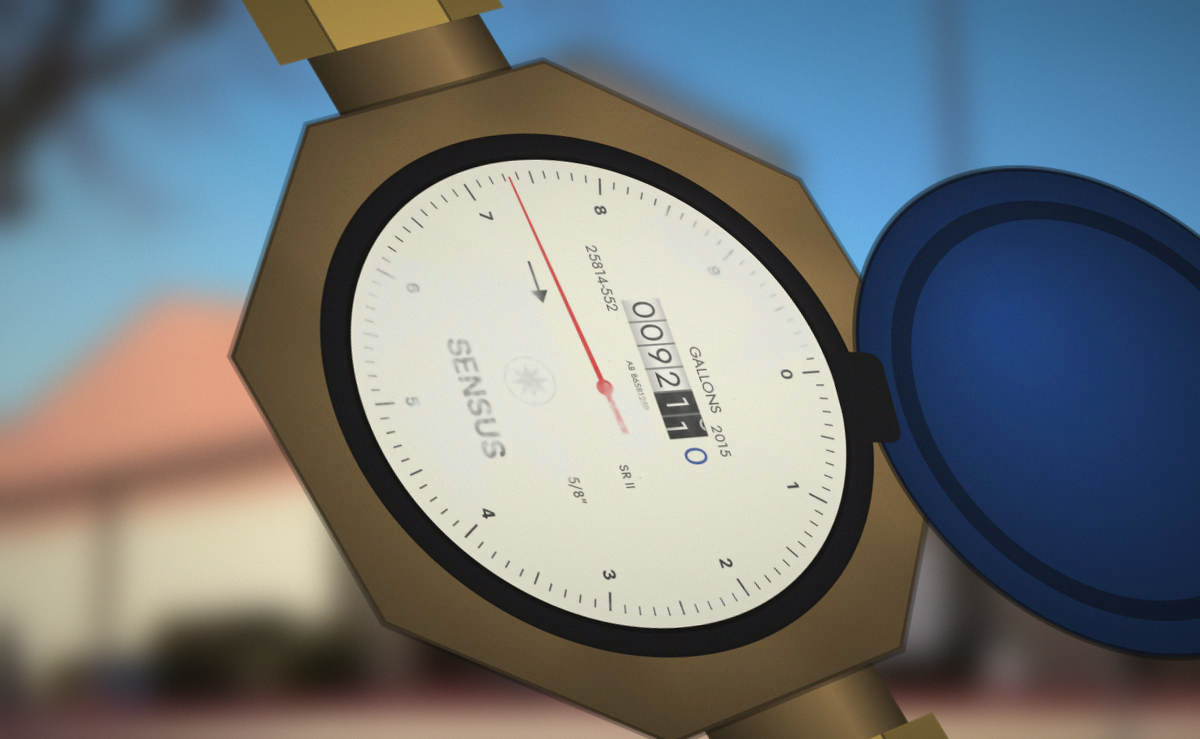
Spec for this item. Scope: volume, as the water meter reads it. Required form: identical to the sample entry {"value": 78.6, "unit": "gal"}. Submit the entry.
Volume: {"value": 92107.3, "unit": "gal"}
